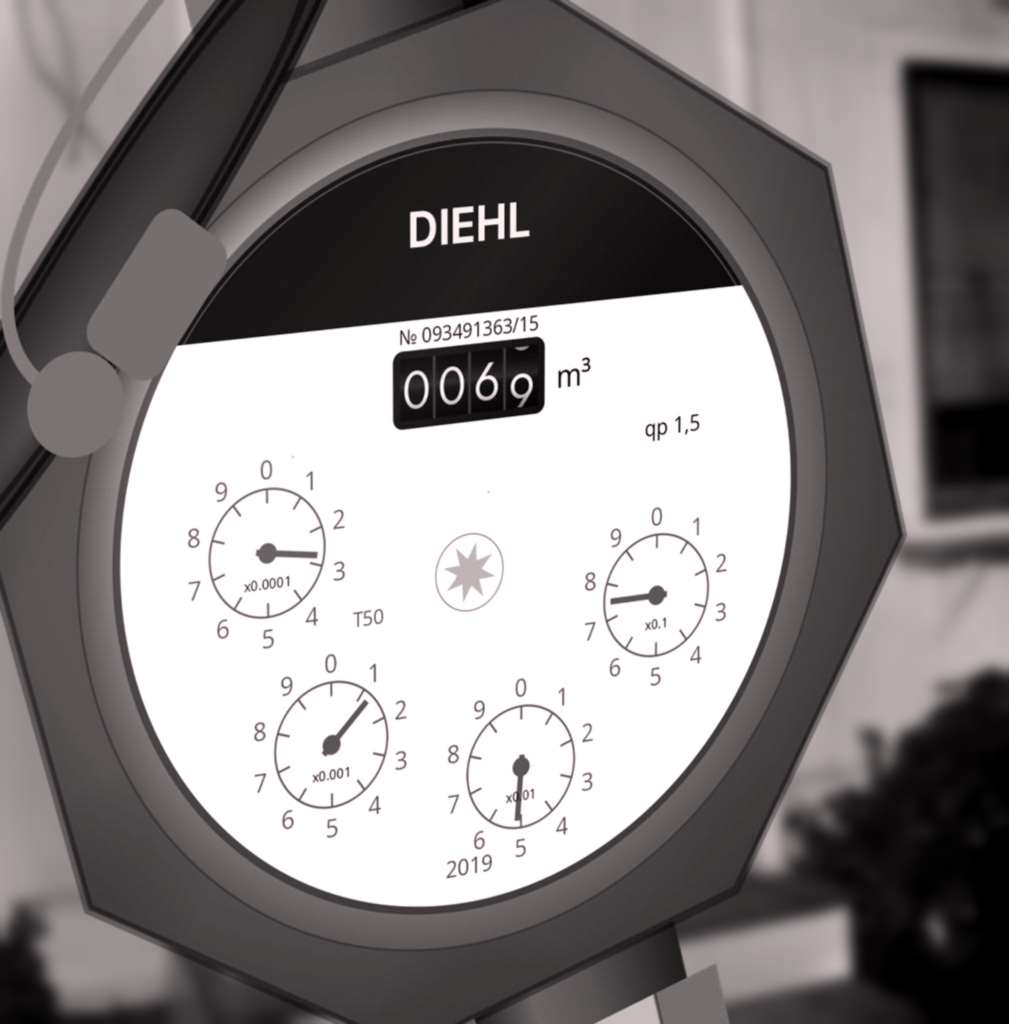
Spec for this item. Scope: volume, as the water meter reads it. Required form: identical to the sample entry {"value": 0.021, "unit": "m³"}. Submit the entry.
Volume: {"value": 68.7512, "unit": "m³"}
